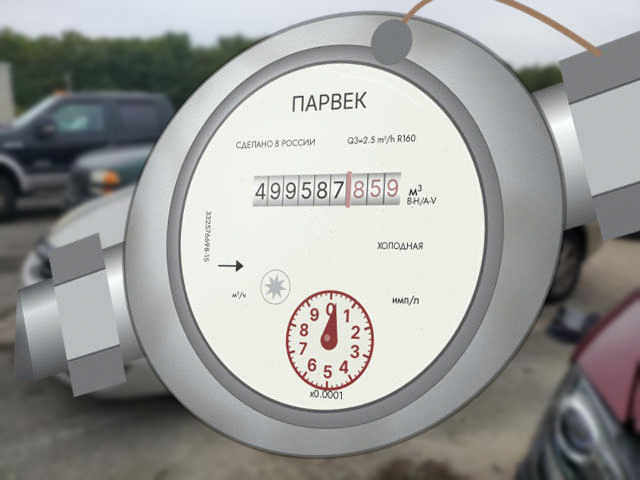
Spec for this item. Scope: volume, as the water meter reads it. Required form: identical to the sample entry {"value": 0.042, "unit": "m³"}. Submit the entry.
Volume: {"value": 499587.8590, "unit": "m³"}
